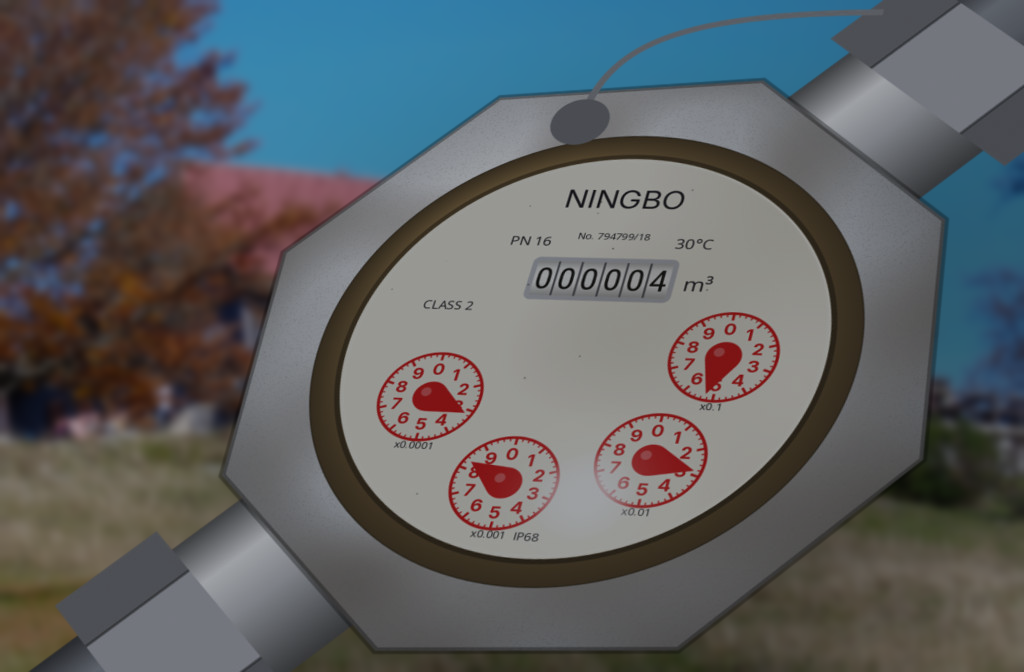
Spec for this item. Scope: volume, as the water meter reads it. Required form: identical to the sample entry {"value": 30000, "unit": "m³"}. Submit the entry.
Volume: {"value": 4.5283, "unit": "m³"}
